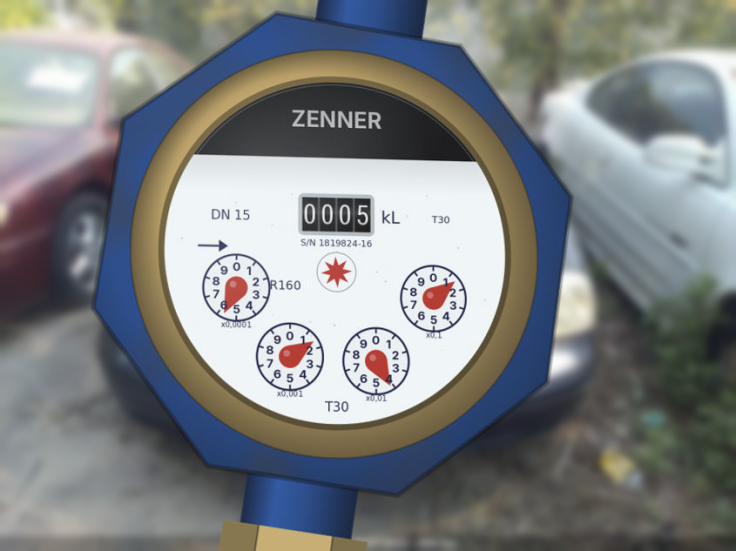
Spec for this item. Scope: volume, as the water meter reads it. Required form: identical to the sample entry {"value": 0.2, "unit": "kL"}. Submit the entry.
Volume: {"value": 5.1415, "unit": "kL"}
